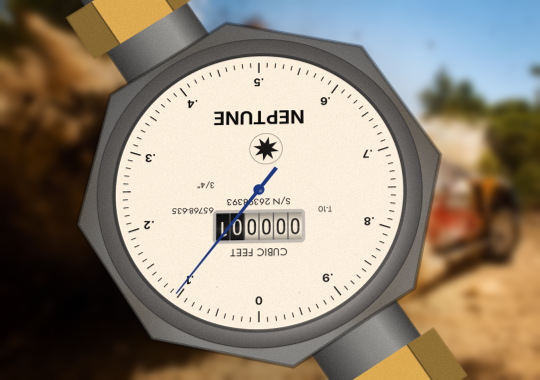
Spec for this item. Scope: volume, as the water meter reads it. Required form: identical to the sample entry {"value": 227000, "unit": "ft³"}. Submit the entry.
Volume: {"value": 1.10, "unit": "ft³"}
